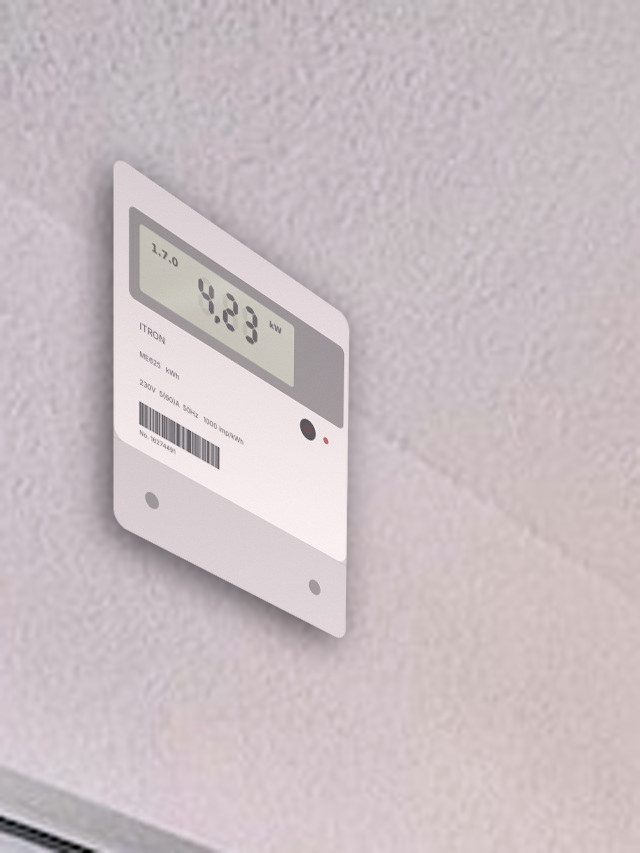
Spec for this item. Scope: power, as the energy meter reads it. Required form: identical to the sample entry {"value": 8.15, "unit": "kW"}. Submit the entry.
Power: {"value": 4.23, "unit": "kW"}
